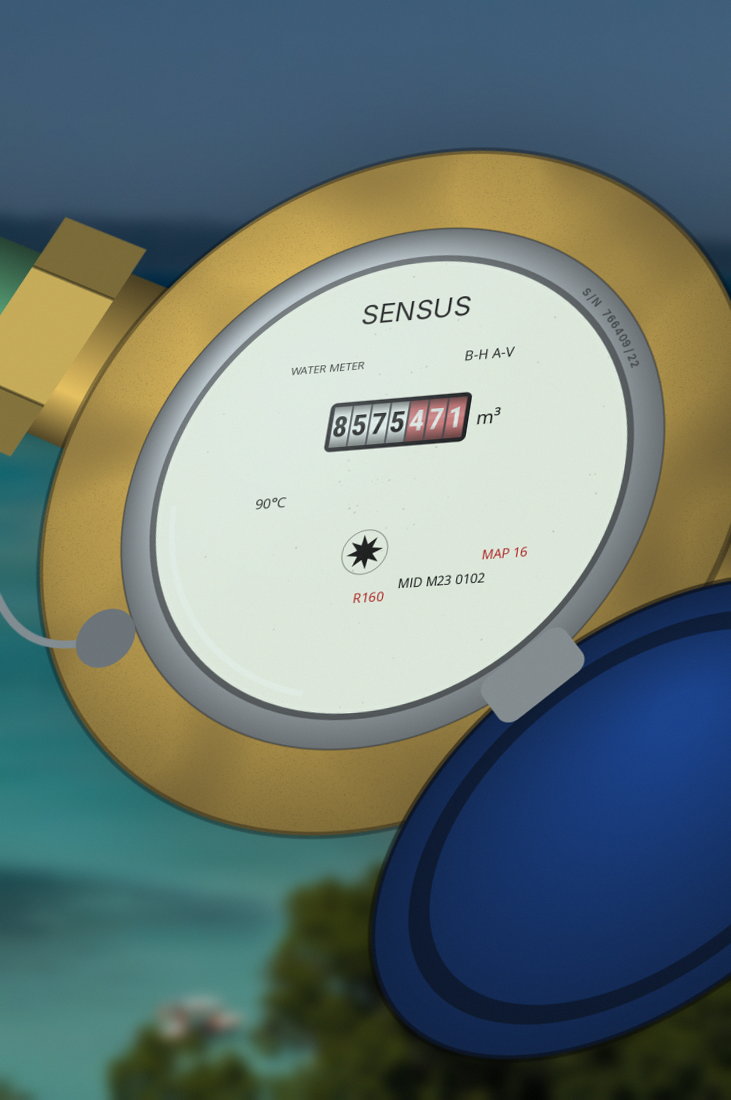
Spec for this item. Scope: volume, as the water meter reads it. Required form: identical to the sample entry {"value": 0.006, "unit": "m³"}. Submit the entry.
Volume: {"value": 8575.471, "unit": "m³"}
